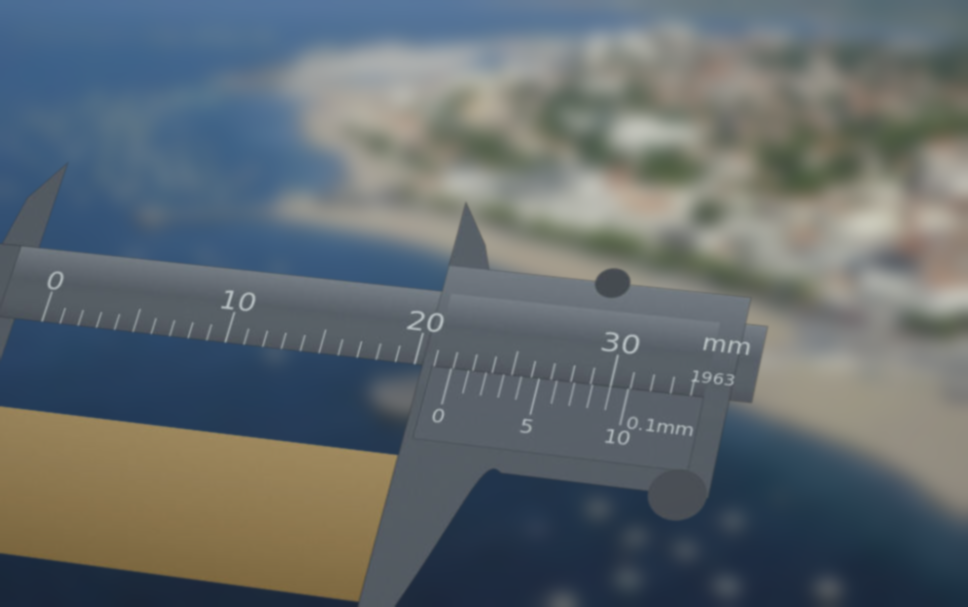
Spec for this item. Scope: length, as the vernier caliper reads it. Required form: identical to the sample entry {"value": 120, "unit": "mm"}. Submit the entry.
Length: {"value": 21.9, "unit": "mm"}
